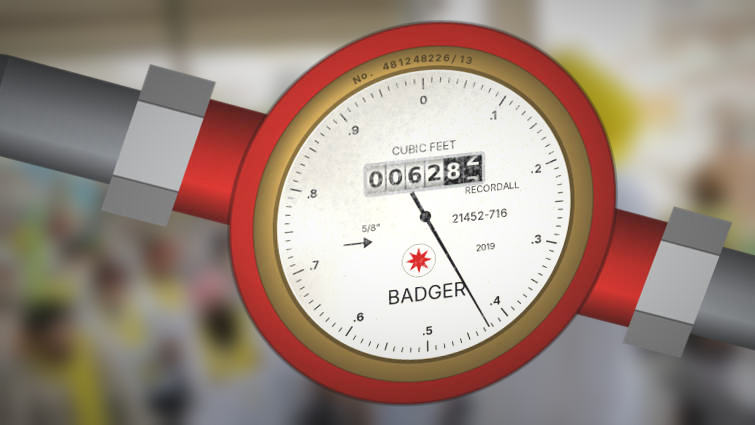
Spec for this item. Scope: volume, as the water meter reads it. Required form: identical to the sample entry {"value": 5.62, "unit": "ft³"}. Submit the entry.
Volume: {"value": 6282.42, "unit": "ft³"}
